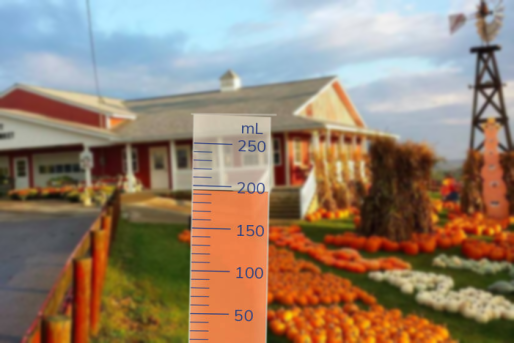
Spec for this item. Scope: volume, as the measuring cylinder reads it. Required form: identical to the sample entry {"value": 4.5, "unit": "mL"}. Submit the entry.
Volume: {"value": 195, "unit": "mL"}
